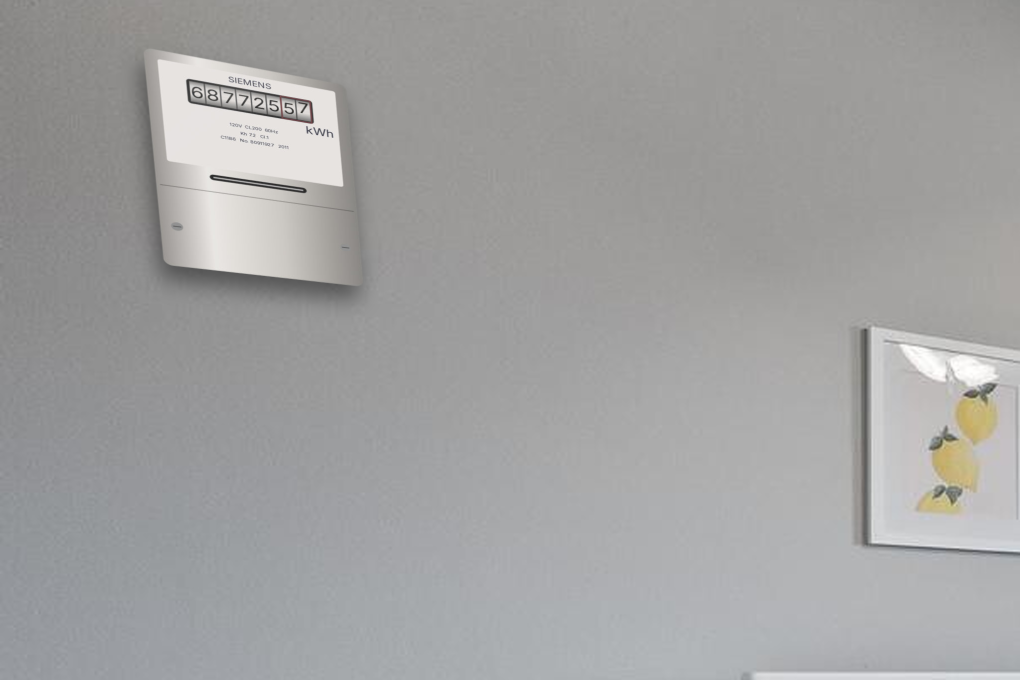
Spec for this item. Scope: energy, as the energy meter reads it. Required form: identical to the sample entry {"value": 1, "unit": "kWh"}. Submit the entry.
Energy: {"value": 687725.57, "unit": "kWh"}
